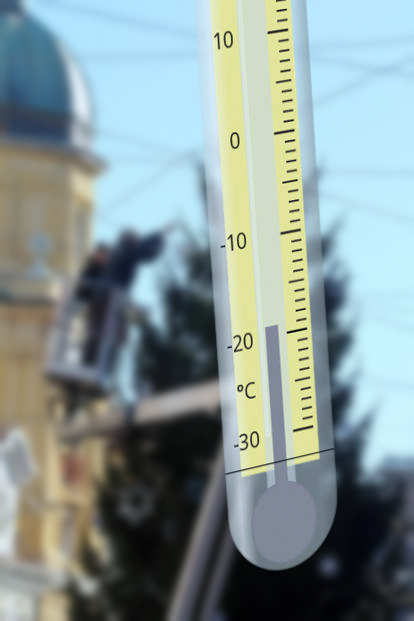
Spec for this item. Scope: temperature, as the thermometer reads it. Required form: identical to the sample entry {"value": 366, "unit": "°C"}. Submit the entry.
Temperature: {"value": -19, "unit": "°C"}
